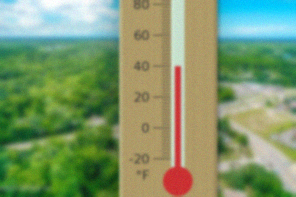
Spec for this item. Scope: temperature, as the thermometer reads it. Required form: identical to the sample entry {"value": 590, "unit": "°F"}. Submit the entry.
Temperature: {"value": 40, "unit": "°F"}
